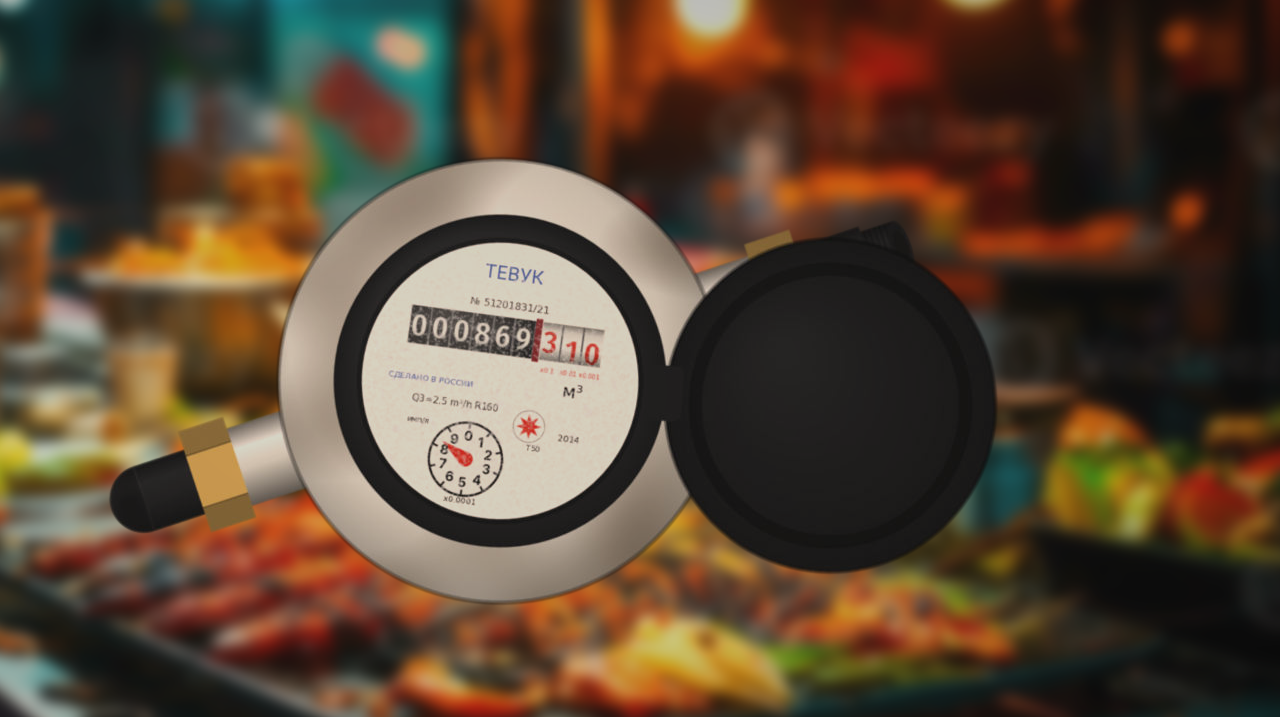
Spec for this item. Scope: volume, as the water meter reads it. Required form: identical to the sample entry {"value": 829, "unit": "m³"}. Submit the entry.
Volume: {"value": 869.3098, "unit": "m³"}
